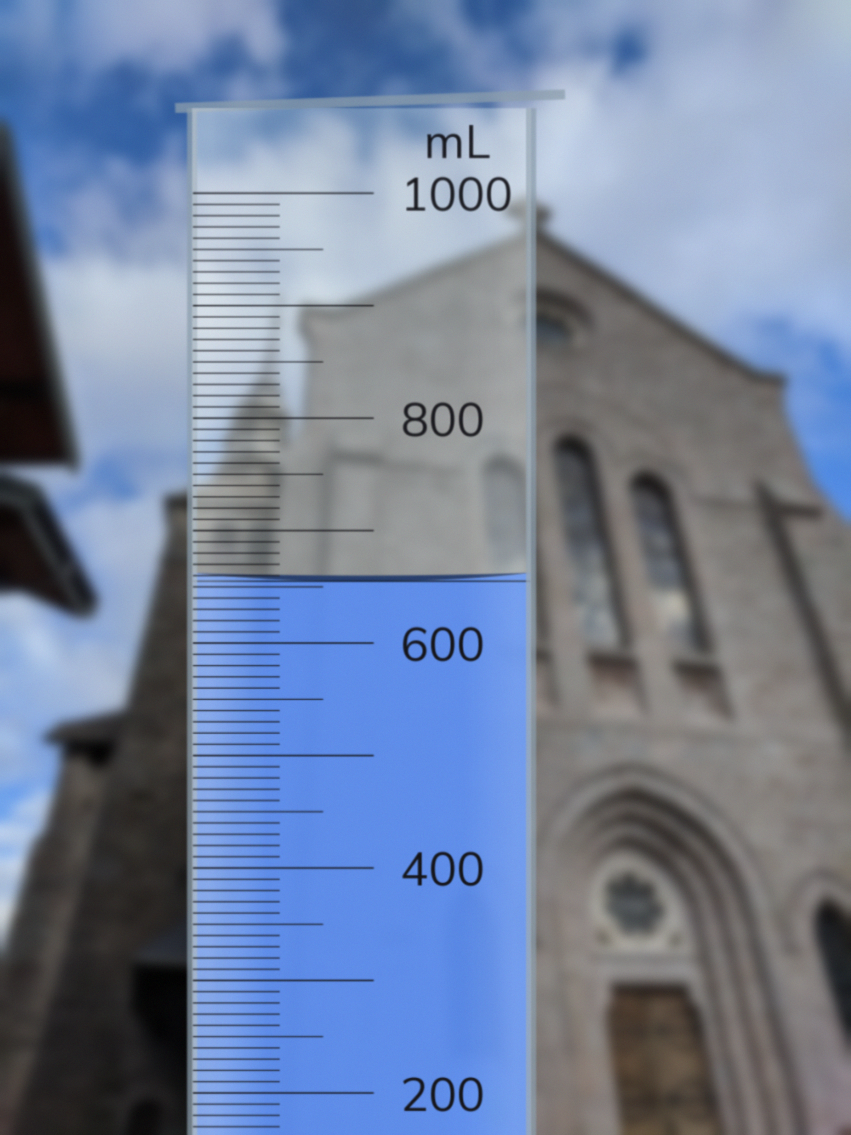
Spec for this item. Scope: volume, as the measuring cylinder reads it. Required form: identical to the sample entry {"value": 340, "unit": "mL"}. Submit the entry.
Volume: {"value": 655, "unit": "mL"}
